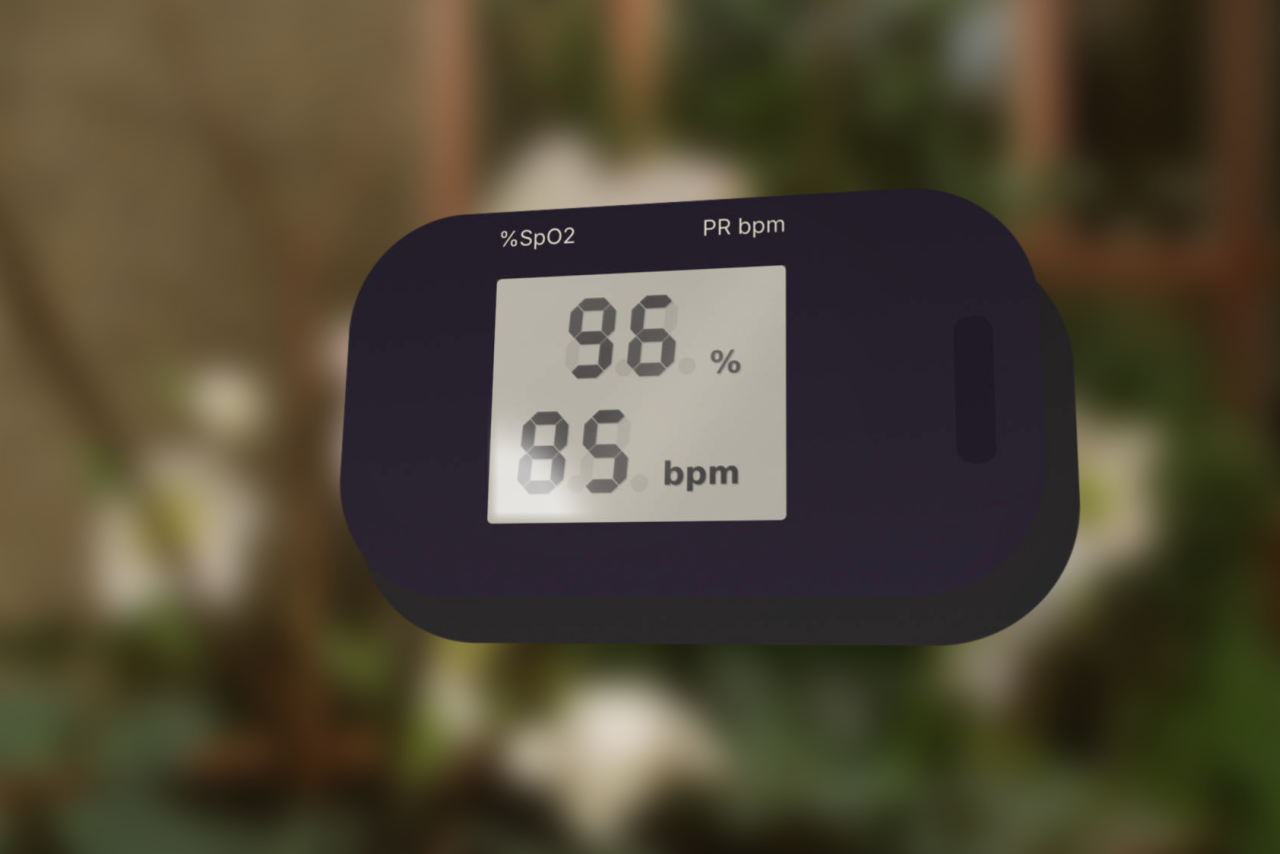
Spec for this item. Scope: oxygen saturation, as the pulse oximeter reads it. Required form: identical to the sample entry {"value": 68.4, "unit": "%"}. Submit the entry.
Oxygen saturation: {"value": 96, "unit": "%"}
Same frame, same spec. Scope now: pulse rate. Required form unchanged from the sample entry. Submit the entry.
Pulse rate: {"value": 85, "unit": "bpm"}
